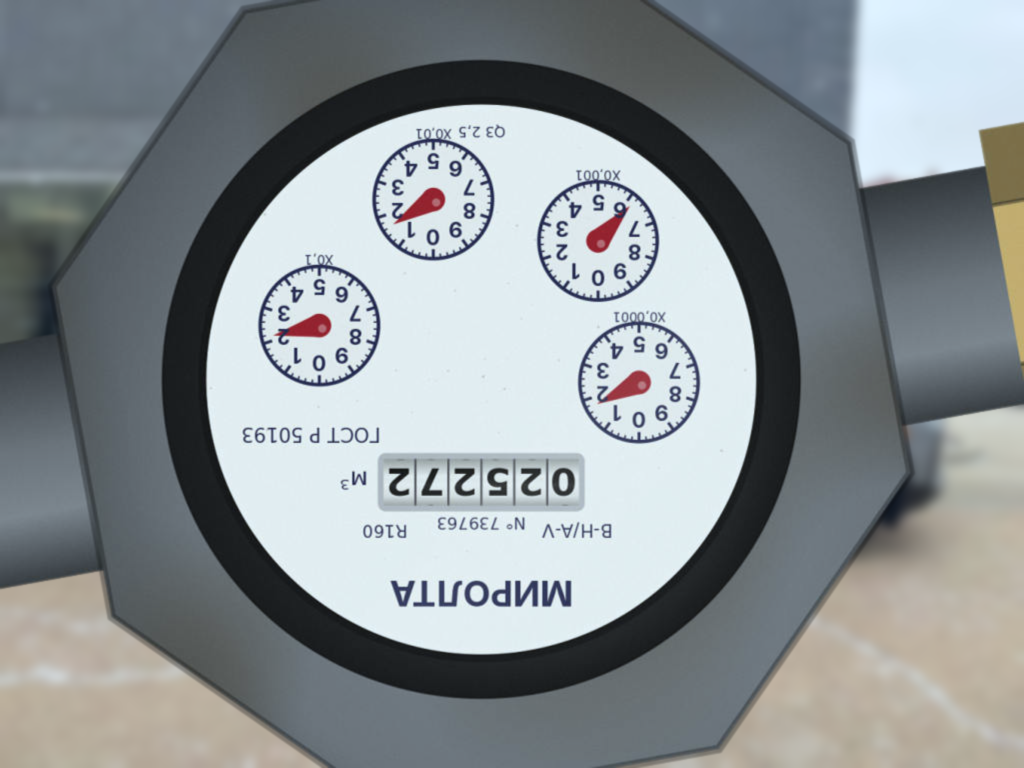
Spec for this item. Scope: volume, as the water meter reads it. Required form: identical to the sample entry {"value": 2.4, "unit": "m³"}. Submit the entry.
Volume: {"value": 25272.2161, "unit": "m³"}
